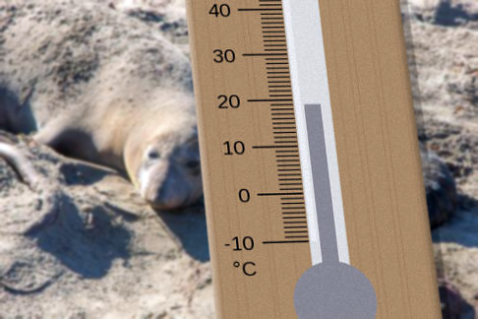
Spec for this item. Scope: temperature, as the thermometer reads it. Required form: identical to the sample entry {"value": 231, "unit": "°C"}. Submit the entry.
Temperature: {"value": 19, "unit": "°C"}
